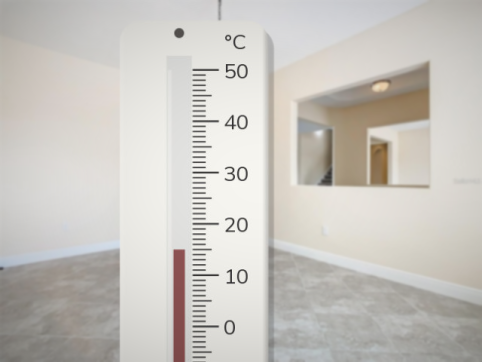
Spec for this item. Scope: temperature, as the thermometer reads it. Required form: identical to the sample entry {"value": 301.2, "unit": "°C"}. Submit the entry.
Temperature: {"value": 15, "unit": "°C"}
